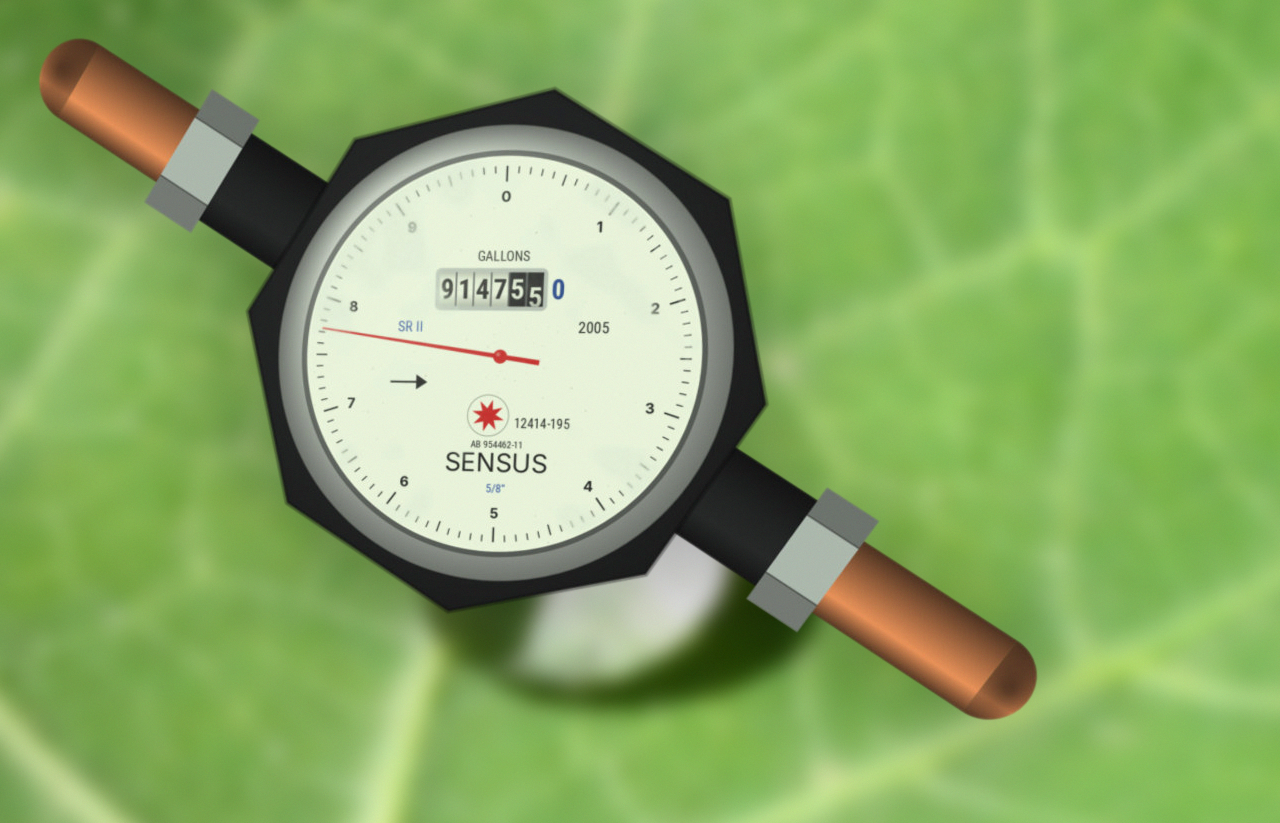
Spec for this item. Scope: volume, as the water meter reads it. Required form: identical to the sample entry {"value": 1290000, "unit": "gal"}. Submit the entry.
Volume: {"value": 9147547.7, "unit": "gal"}
